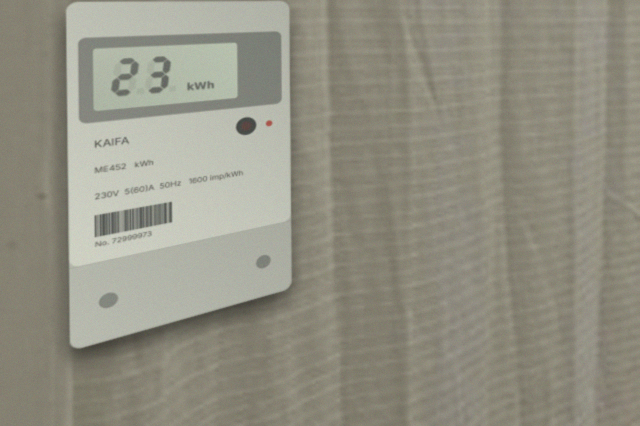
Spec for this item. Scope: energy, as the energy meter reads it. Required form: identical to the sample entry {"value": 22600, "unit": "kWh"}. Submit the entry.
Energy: {"value": 23, "unit": "kWh"}
